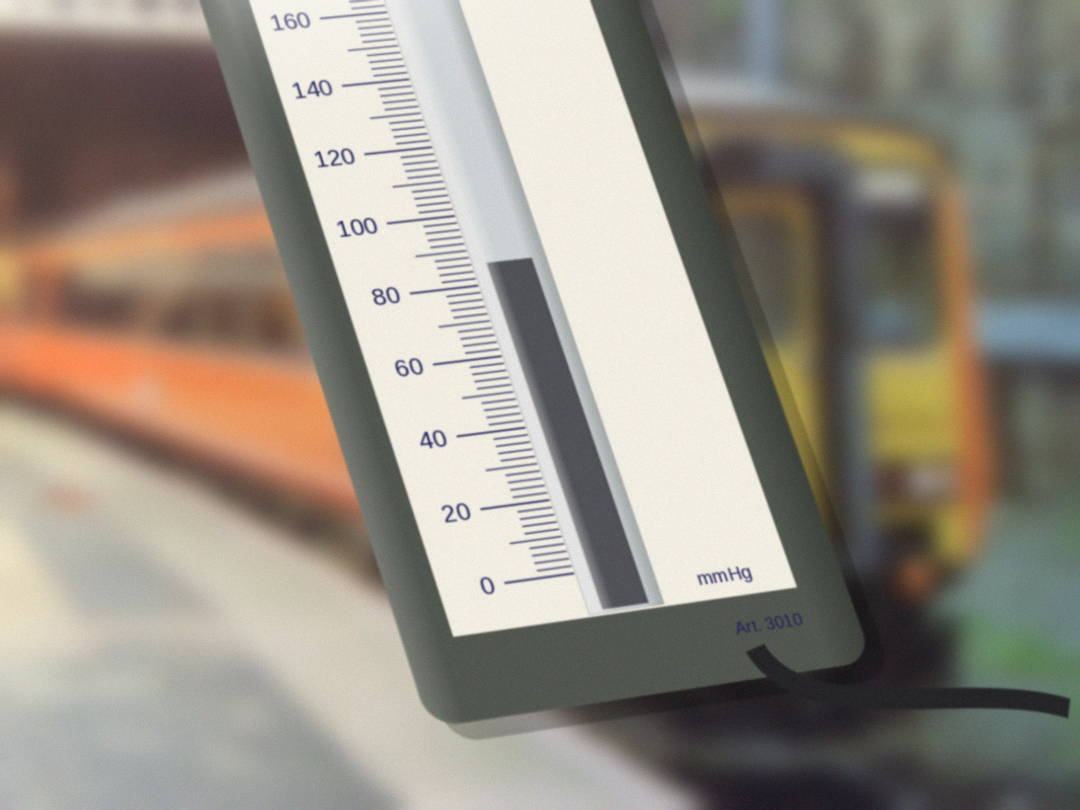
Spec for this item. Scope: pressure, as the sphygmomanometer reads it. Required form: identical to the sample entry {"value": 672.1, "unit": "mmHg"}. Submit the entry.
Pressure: {"value": 86, "unit": "mmHg"}
